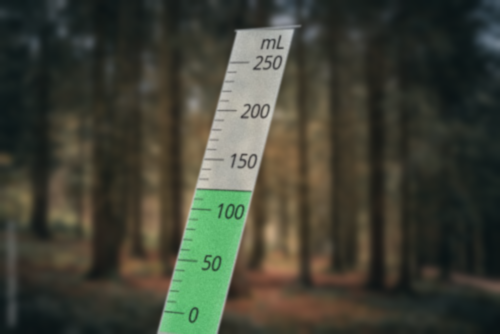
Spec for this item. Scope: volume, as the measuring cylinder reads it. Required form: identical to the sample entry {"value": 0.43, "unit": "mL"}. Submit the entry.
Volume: {"value": 120, "unit": "mL"}
